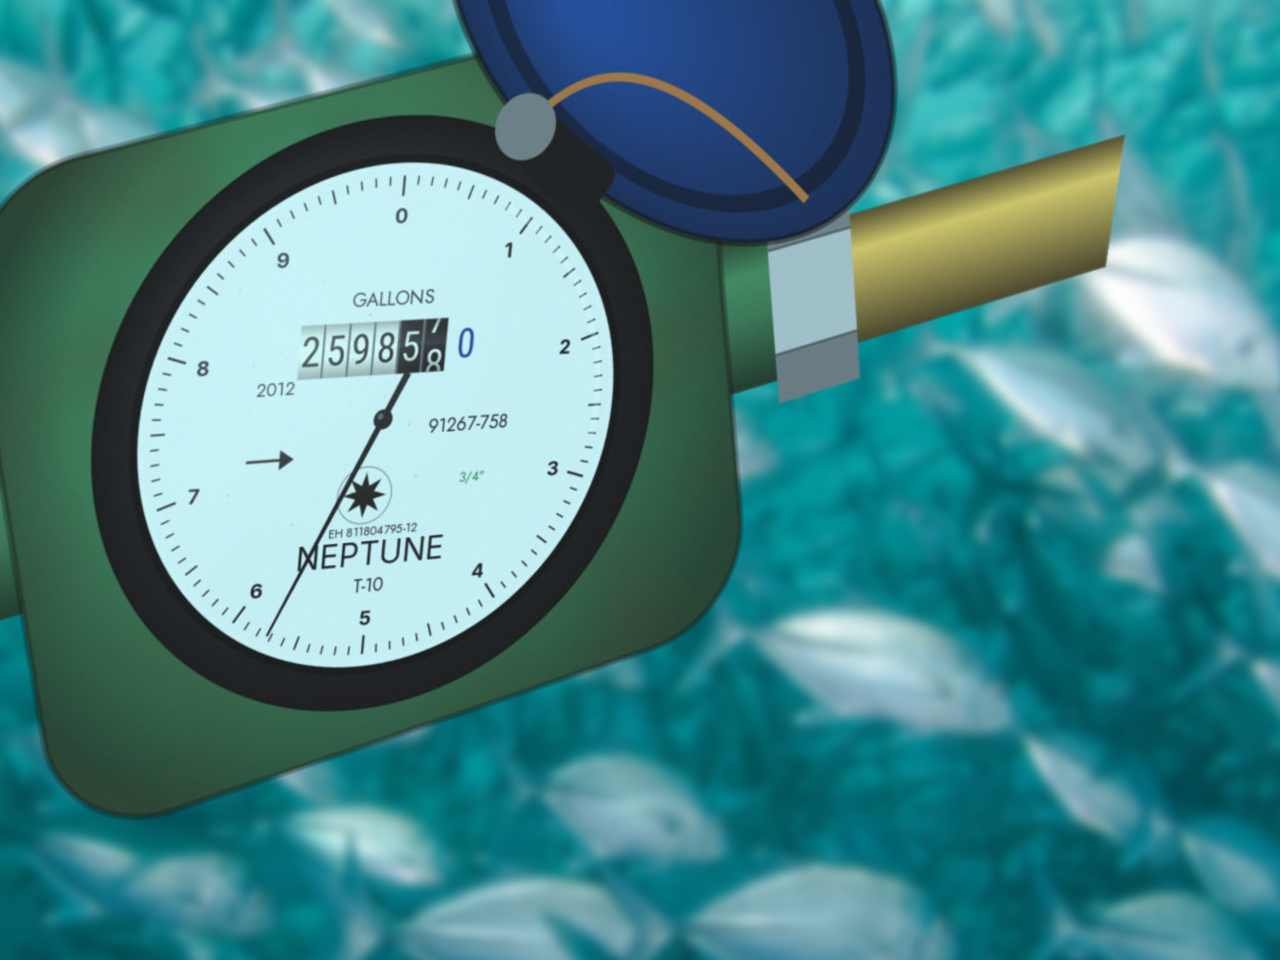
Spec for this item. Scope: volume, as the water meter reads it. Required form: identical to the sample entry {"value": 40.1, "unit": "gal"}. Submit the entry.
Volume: {"value": 2598575.7, "unit": "gal"}
